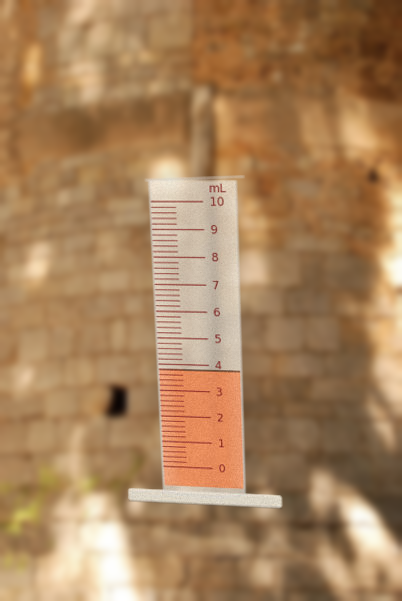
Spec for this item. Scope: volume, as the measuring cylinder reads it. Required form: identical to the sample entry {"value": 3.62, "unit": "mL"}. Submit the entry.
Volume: {"value": 3.8, "unit": "mL"}
